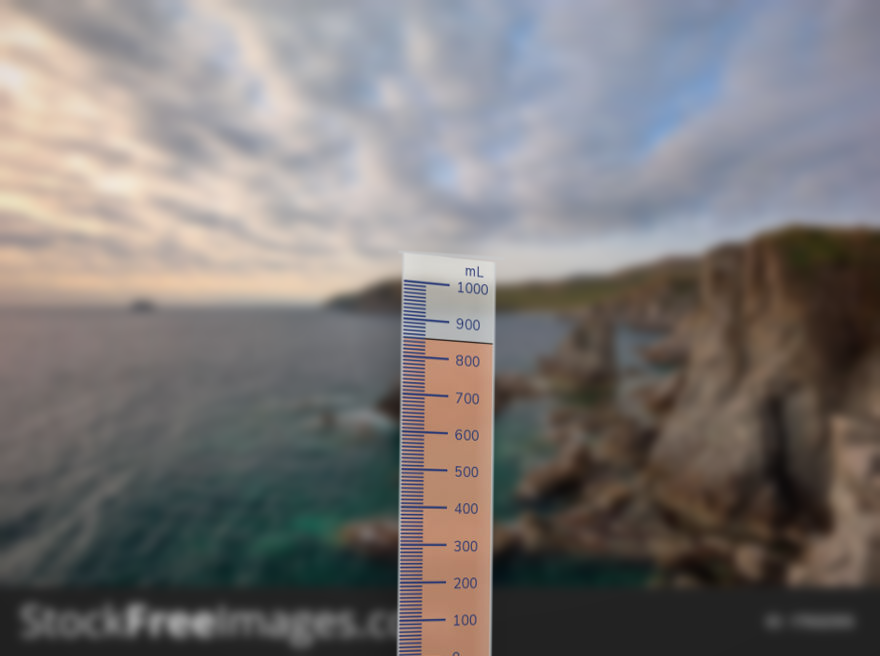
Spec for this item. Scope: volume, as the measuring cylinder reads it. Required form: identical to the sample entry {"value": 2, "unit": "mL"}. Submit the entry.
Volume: {"value": 850, "unit": "mL"}
